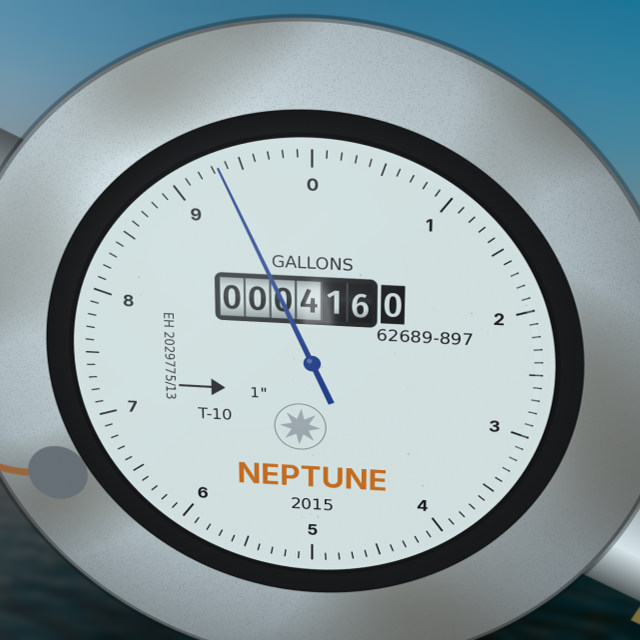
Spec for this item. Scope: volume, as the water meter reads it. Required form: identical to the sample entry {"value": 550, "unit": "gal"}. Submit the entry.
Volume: {"value": 4159.3, "unit": "gal"}
